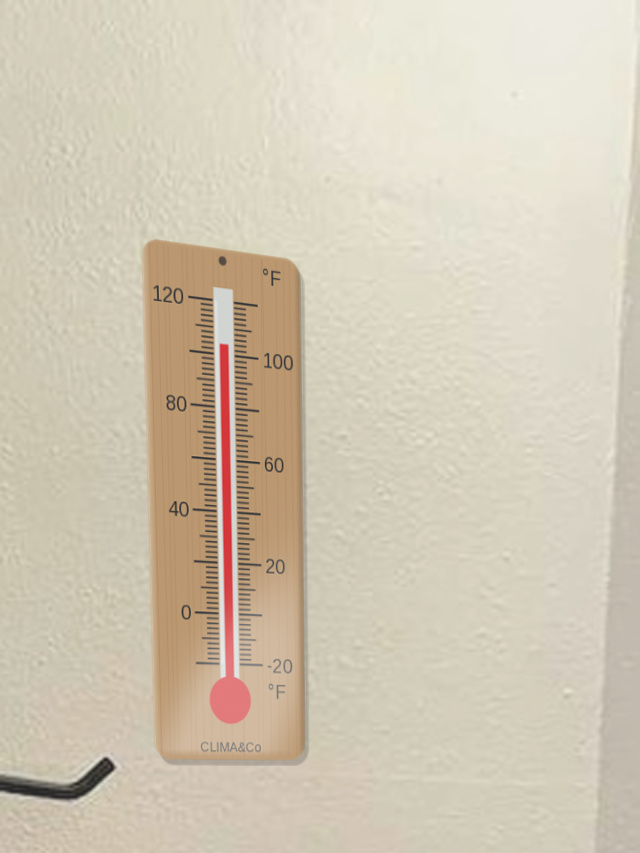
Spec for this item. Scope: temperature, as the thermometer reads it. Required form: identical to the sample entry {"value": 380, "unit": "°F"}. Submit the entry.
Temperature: {"value": 104, "unit": "°F"}
